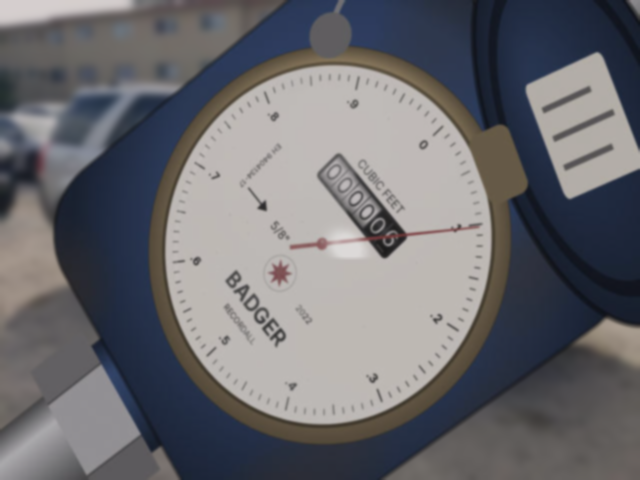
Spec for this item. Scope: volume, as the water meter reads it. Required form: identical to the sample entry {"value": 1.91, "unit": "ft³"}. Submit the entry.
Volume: {"value": 6.10, "unit": "ft³"}
